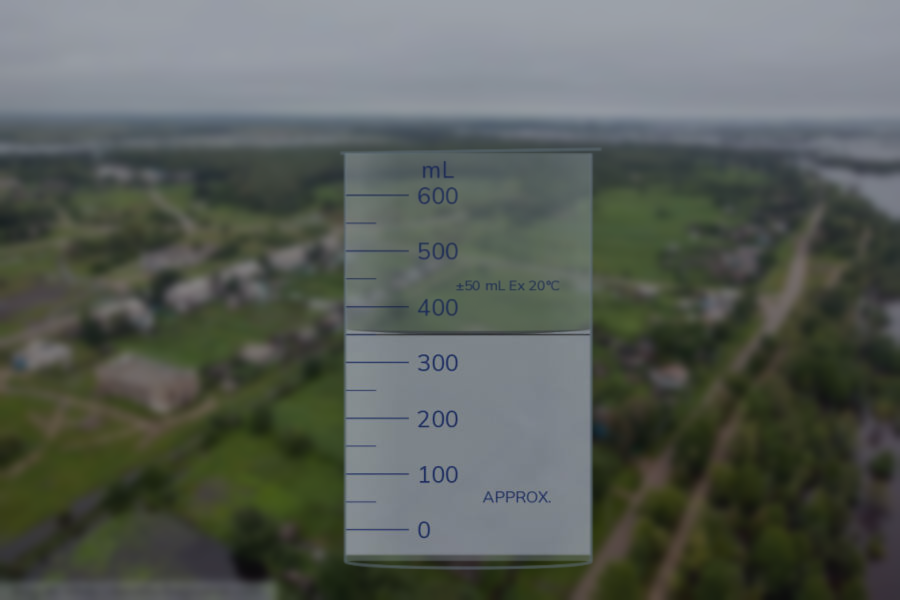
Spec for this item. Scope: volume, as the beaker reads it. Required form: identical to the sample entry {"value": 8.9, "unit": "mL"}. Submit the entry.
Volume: {"value": 350, "unit": "mL"}
